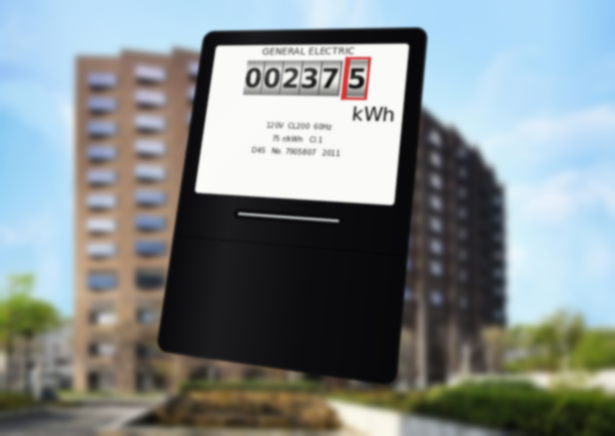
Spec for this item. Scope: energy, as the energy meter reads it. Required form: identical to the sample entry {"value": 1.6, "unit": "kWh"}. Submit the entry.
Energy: {"value": 237.5, "unit": "kWh"}
